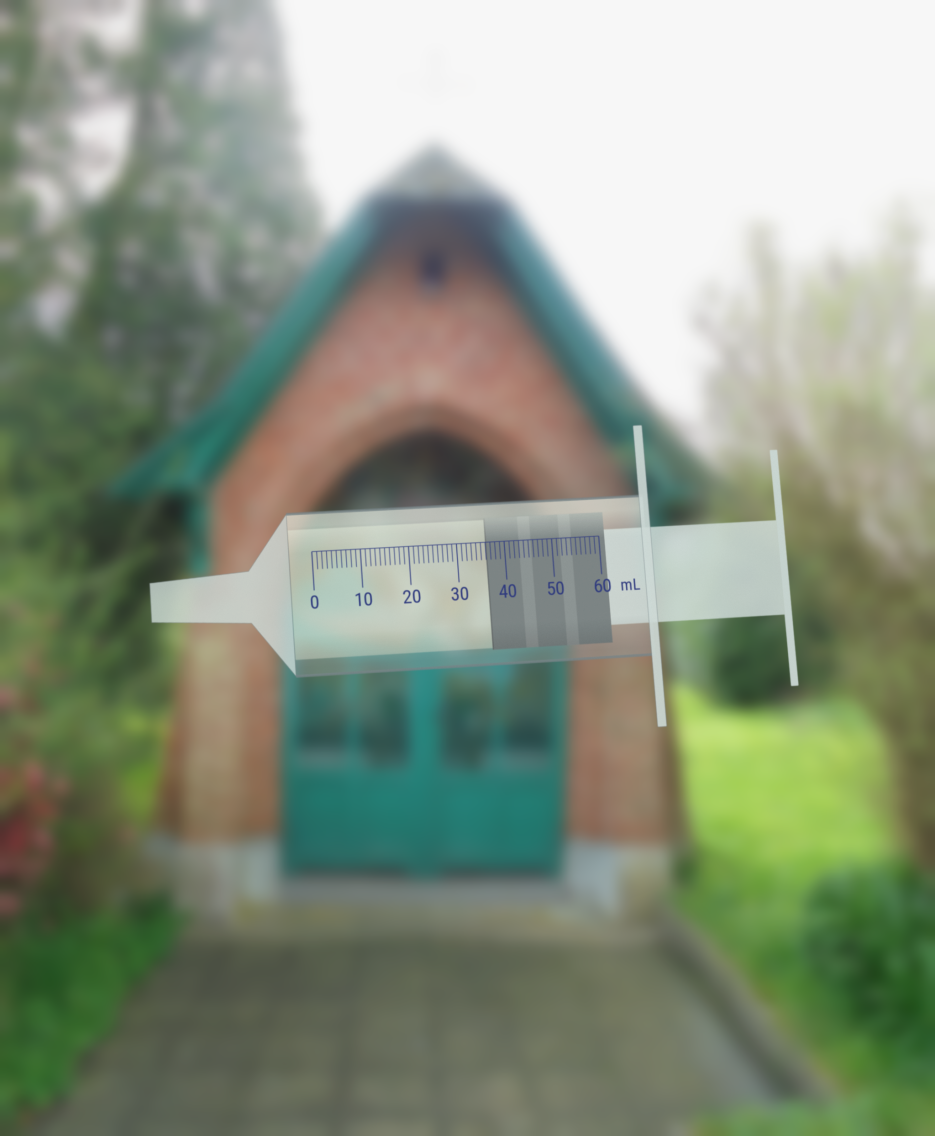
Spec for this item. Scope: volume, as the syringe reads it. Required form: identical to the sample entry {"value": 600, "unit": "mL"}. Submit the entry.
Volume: {"value": 36, "unit": "mL"}
